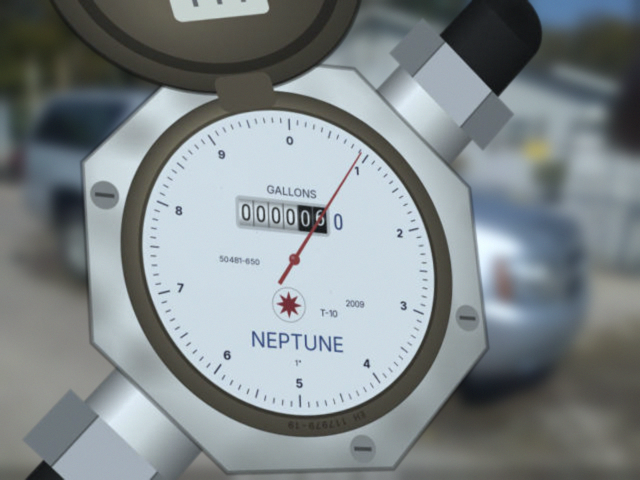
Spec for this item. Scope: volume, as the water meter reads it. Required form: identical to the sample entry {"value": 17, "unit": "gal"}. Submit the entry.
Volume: {"value": 60.9, "unit": "gal"}
